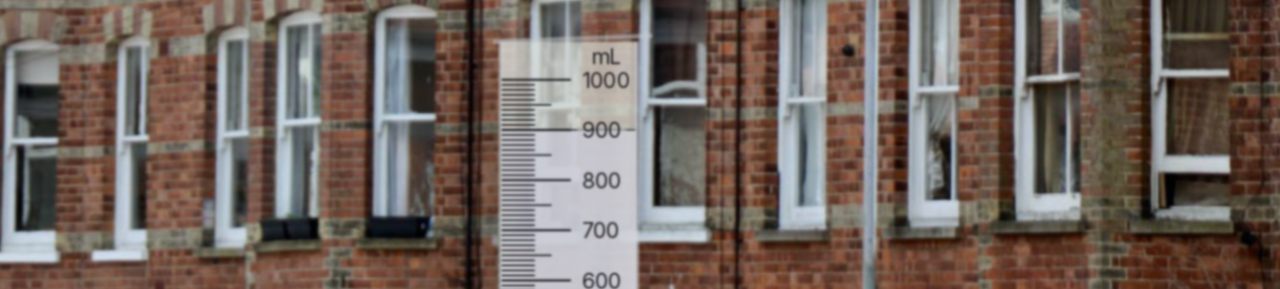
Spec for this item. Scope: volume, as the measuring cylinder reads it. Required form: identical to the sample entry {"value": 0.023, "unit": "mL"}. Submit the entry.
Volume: {"value": 900, "unit": "mL"}
